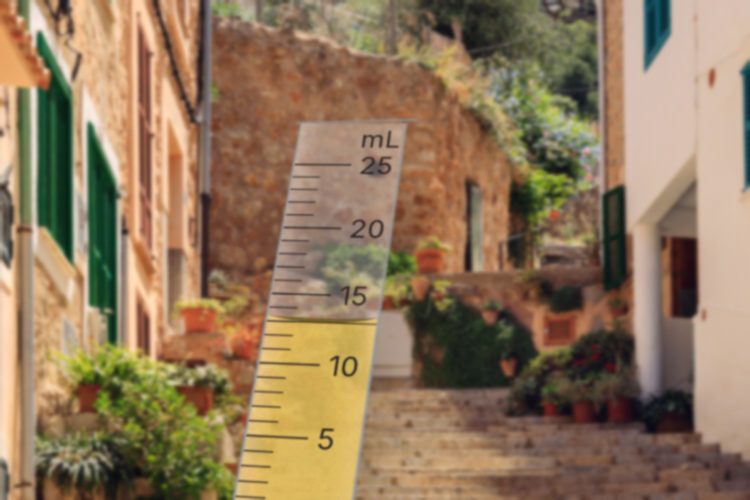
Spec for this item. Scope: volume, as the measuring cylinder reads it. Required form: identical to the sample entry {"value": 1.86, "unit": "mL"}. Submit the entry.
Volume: {"value": 13, "unit": "mL"}
